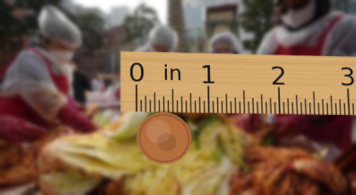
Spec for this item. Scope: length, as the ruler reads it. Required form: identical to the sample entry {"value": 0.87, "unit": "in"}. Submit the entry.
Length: {"value": 0.75, "unit": "in"}
